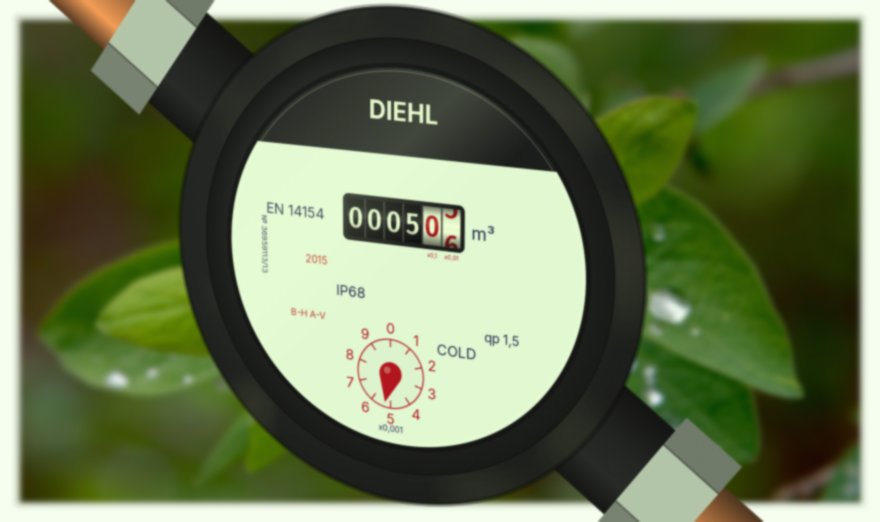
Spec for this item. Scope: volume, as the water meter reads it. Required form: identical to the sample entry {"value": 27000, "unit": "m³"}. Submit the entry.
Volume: {"value": 5.055, "unit": "m³"}
